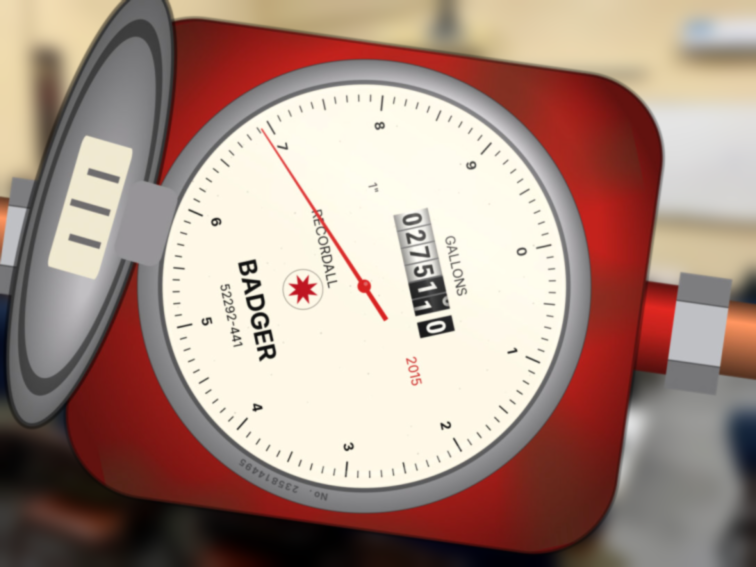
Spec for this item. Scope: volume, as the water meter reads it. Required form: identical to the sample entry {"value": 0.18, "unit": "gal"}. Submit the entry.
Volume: {"value": 275106.9, "unit": "gal"}
